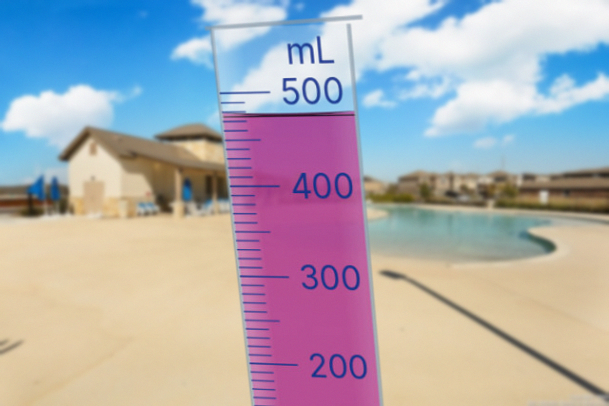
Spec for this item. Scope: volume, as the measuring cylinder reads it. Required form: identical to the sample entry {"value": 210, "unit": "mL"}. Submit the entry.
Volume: {"value": 475, "unit": "mL"}
